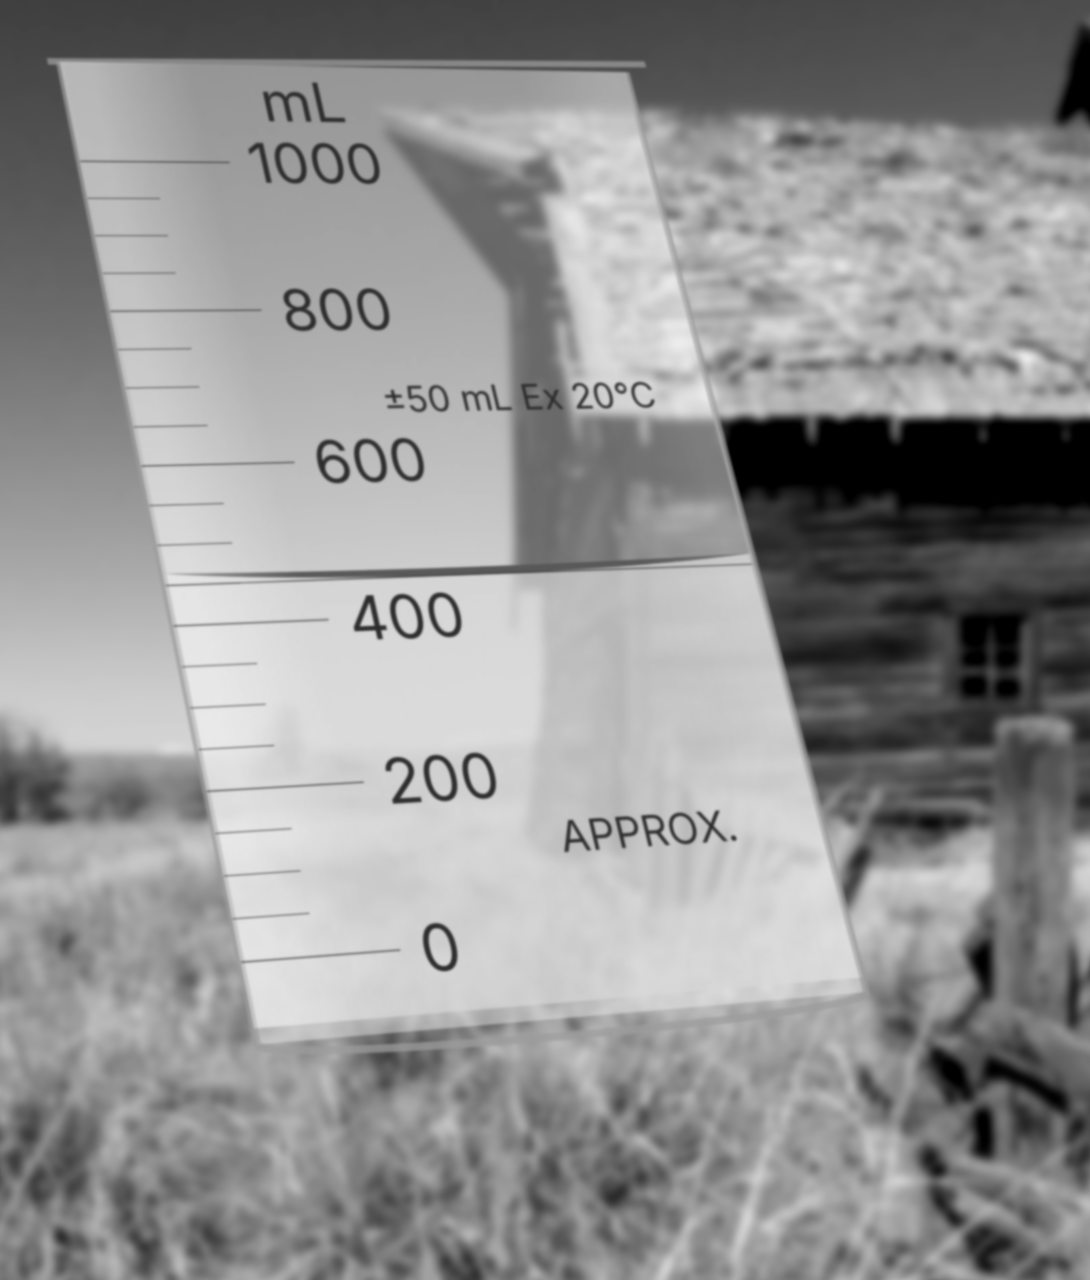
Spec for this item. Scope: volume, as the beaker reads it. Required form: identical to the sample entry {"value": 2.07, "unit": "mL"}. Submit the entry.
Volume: {"value": 450, "unit": "mL"}
